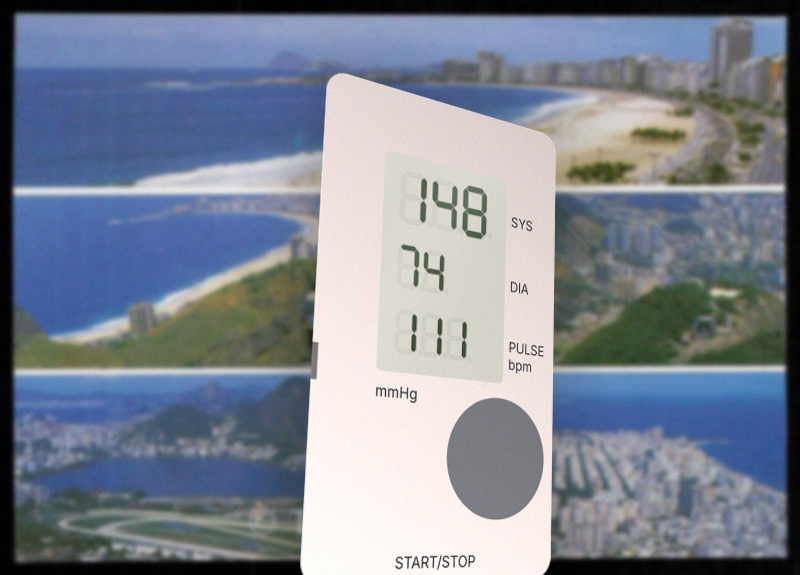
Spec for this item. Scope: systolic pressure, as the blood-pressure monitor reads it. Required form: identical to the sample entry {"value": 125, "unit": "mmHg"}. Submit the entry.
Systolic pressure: {"value": 148, "unit": "mmHg"}
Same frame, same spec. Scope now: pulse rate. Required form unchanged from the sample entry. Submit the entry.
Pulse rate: {"value": 111, "unit": "bpm"}
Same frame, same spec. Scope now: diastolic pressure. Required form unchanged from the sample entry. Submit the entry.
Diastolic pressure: {"value": 74, "unit": "mmHg"}
